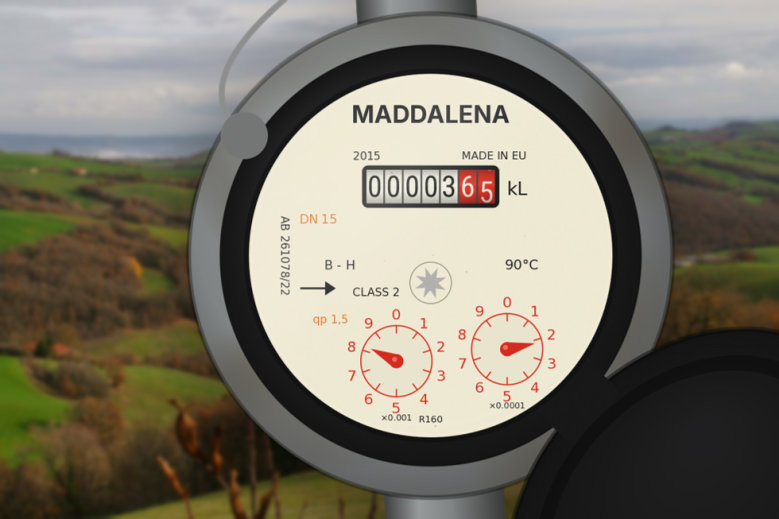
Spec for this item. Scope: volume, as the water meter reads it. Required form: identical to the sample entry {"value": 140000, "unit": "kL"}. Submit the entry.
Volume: {"value": 3.6482, "unit": "kL"}
